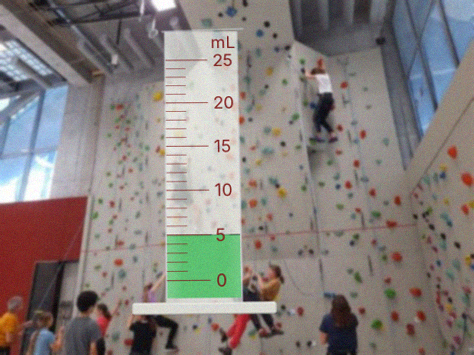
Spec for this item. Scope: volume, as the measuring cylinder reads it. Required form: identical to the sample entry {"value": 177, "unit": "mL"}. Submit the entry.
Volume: {"value": 5, "unit": "mL"}
